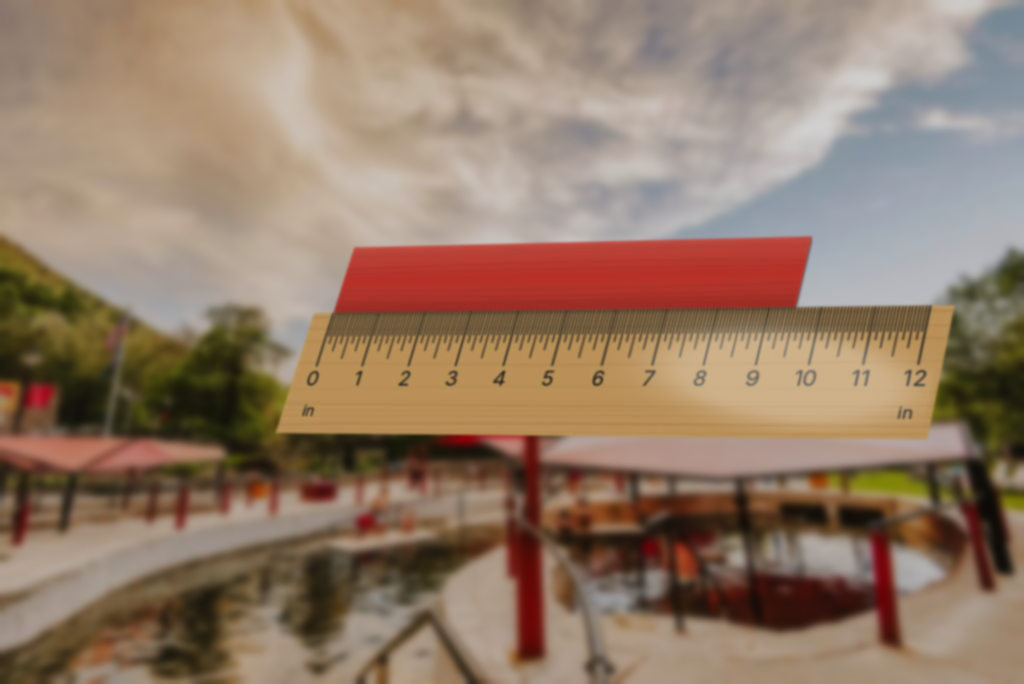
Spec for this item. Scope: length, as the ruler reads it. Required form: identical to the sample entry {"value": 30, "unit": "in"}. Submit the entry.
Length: {"value": 9.5, "unit": "in"}
